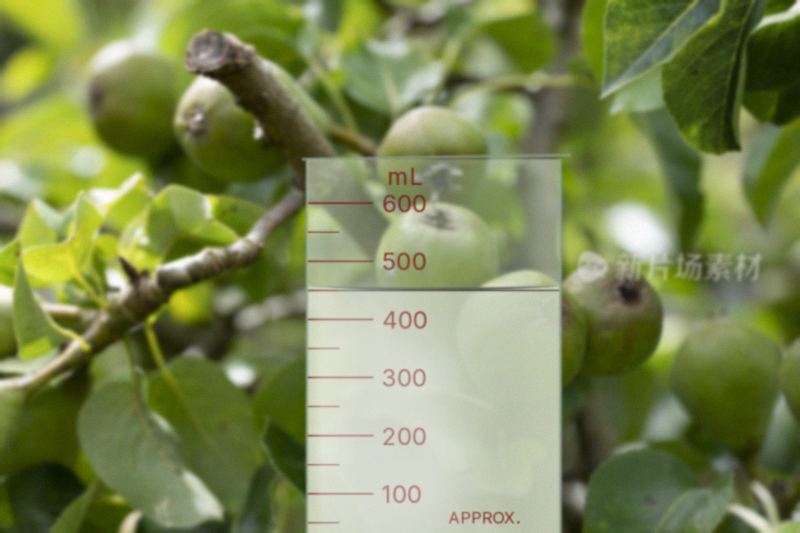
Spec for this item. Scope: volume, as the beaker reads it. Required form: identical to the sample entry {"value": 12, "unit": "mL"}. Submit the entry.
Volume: {"value": 450, "unit": "mL"}
